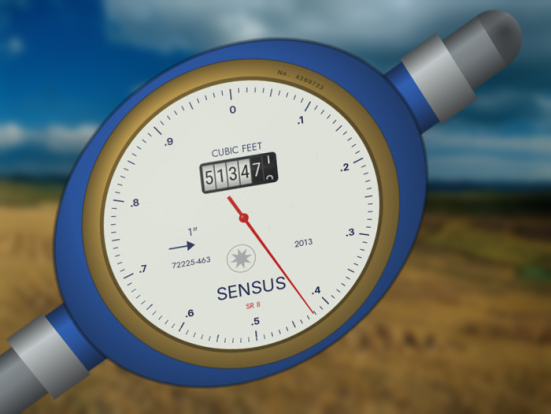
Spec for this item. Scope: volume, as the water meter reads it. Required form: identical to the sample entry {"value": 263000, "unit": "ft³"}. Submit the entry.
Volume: {"value": 513471.42, "unit": "ft³"}
